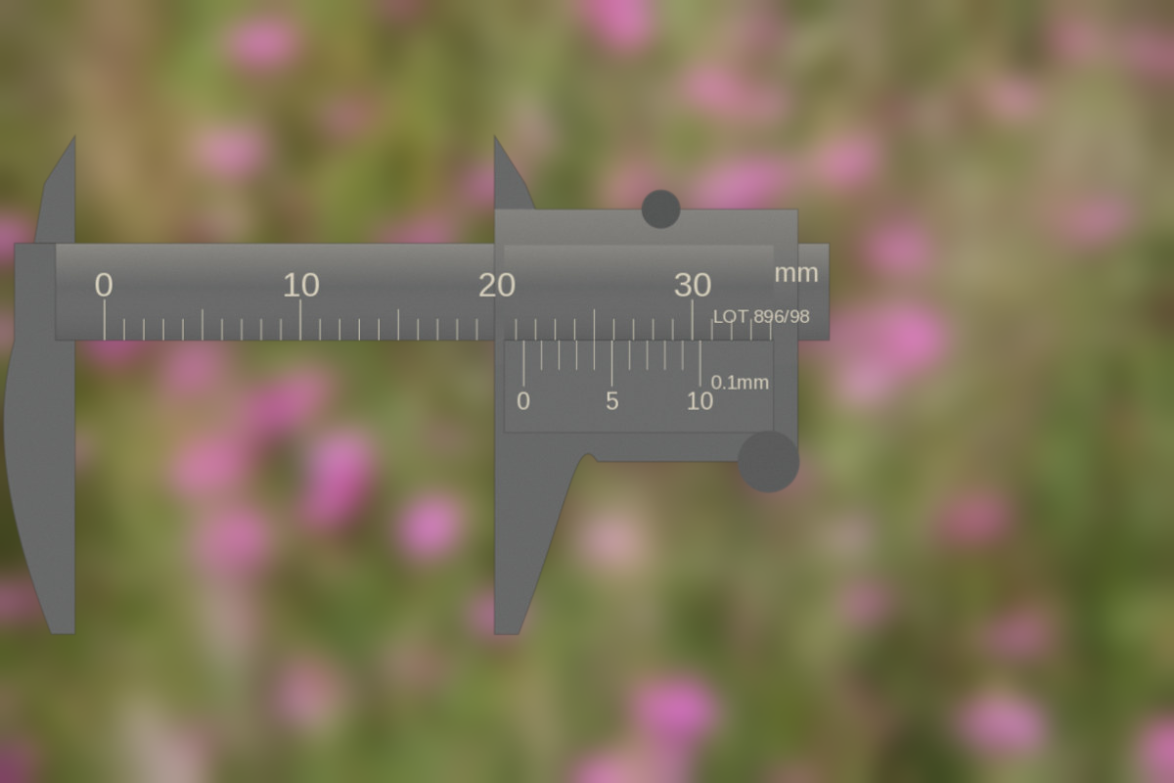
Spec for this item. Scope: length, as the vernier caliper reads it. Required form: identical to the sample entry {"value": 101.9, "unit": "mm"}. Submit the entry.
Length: {"value": 21.4, "unit": "mm"}
